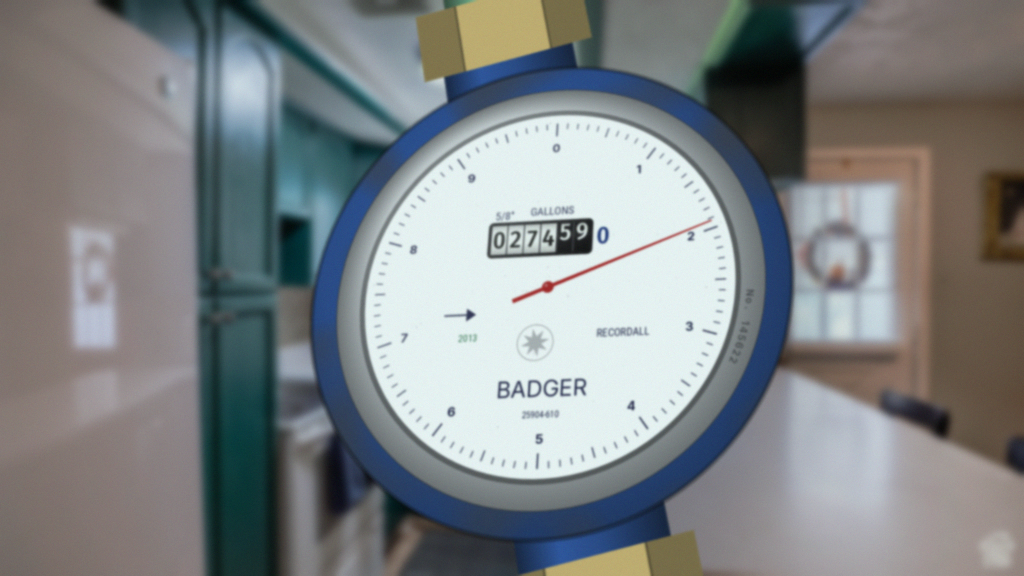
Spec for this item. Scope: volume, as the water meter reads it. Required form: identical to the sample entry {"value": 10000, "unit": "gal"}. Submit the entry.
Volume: {"value": 274591.9, "unit": "gal"}
